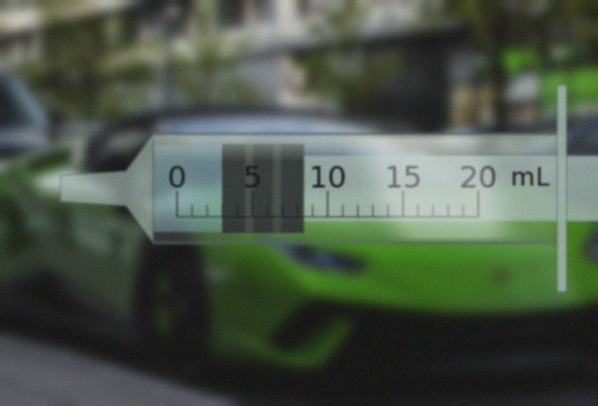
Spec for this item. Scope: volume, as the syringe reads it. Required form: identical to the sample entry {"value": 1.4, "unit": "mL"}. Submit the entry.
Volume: {"value": 3, "unit": "mL"}
